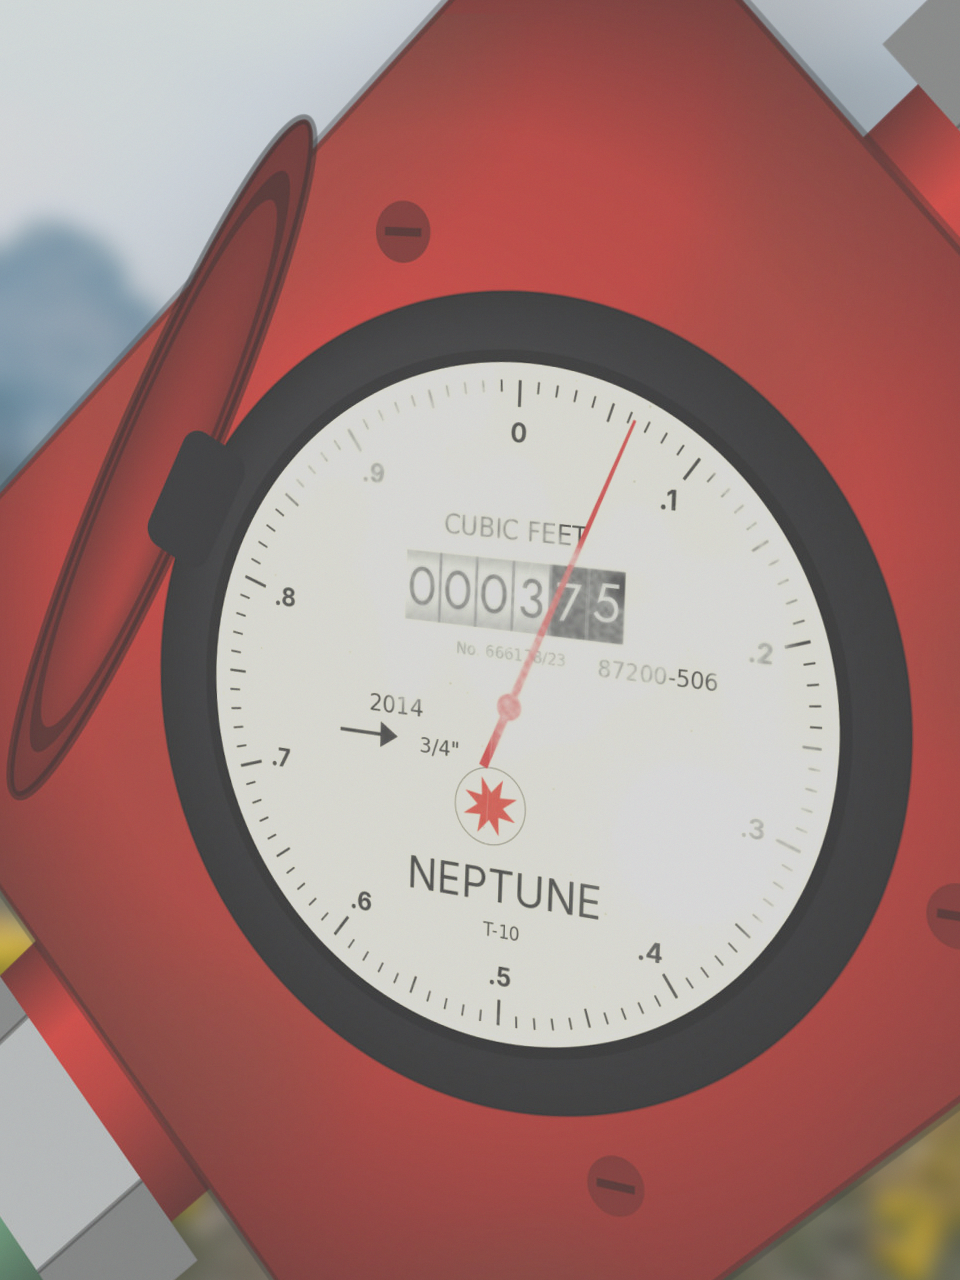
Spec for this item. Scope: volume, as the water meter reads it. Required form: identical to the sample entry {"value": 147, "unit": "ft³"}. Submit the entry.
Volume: {"value": 375.06, "unit": "ft³"}
